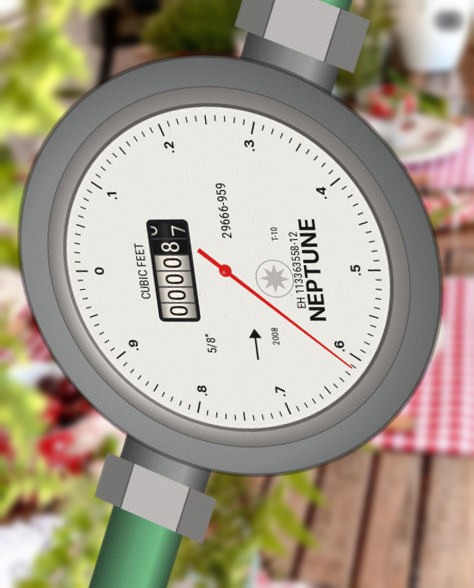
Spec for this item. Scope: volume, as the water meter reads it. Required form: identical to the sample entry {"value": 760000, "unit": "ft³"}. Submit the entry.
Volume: {"value": 86.61, "unit": "ft³"}
